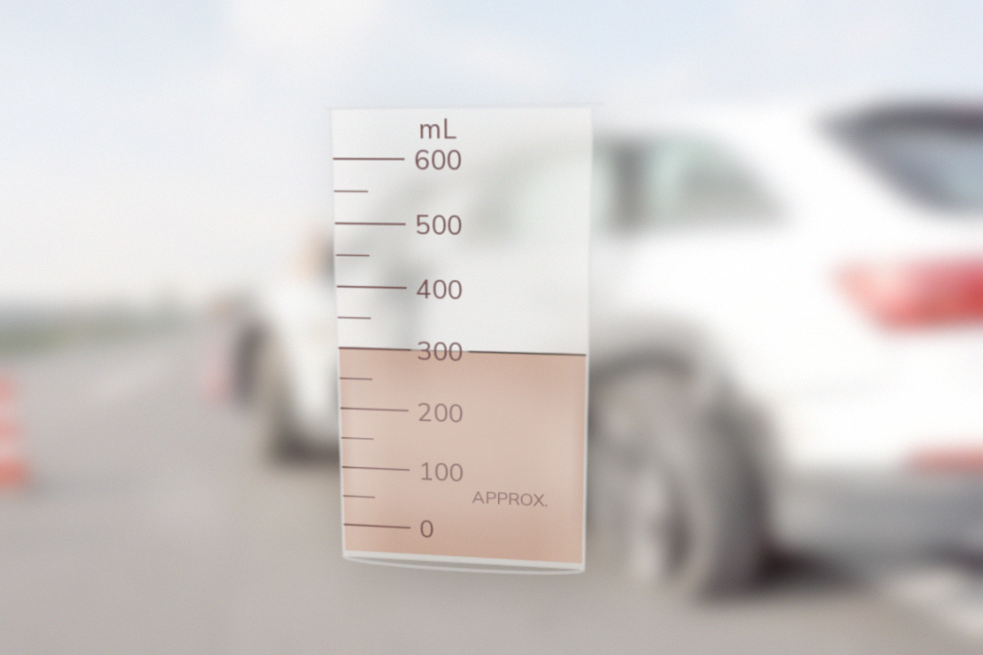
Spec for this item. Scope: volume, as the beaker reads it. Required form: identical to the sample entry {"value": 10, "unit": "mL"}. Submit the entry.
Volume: {"value": 300, "unit": "mL"}
